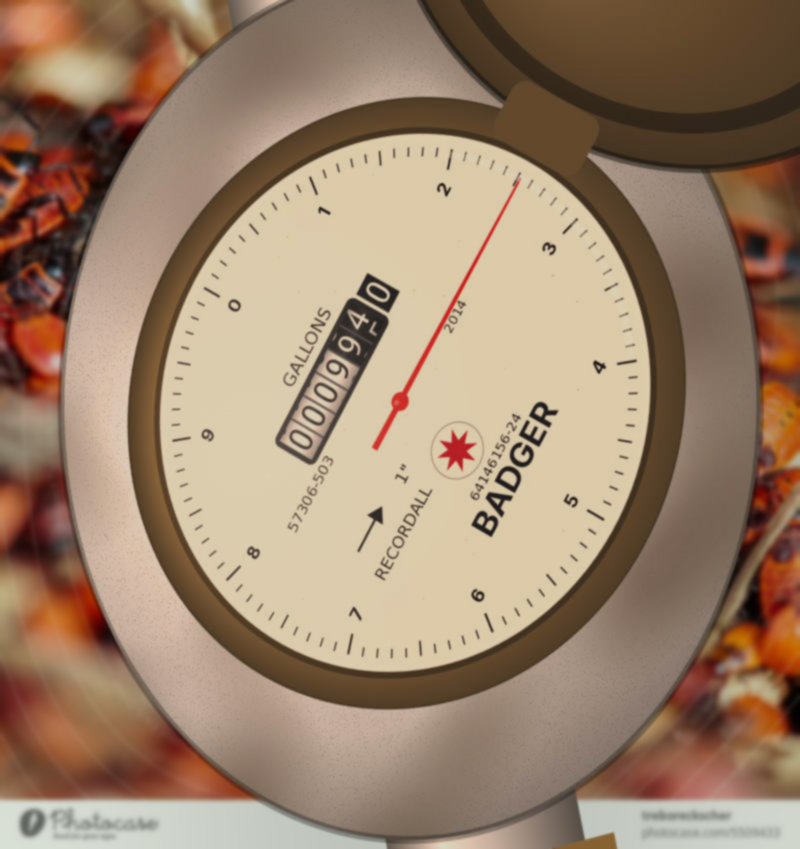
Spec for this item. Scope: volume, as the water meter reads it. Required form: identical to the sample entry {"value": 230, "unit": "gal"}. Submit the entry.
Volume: {"value": 9942.5, "unit": "gal"}
